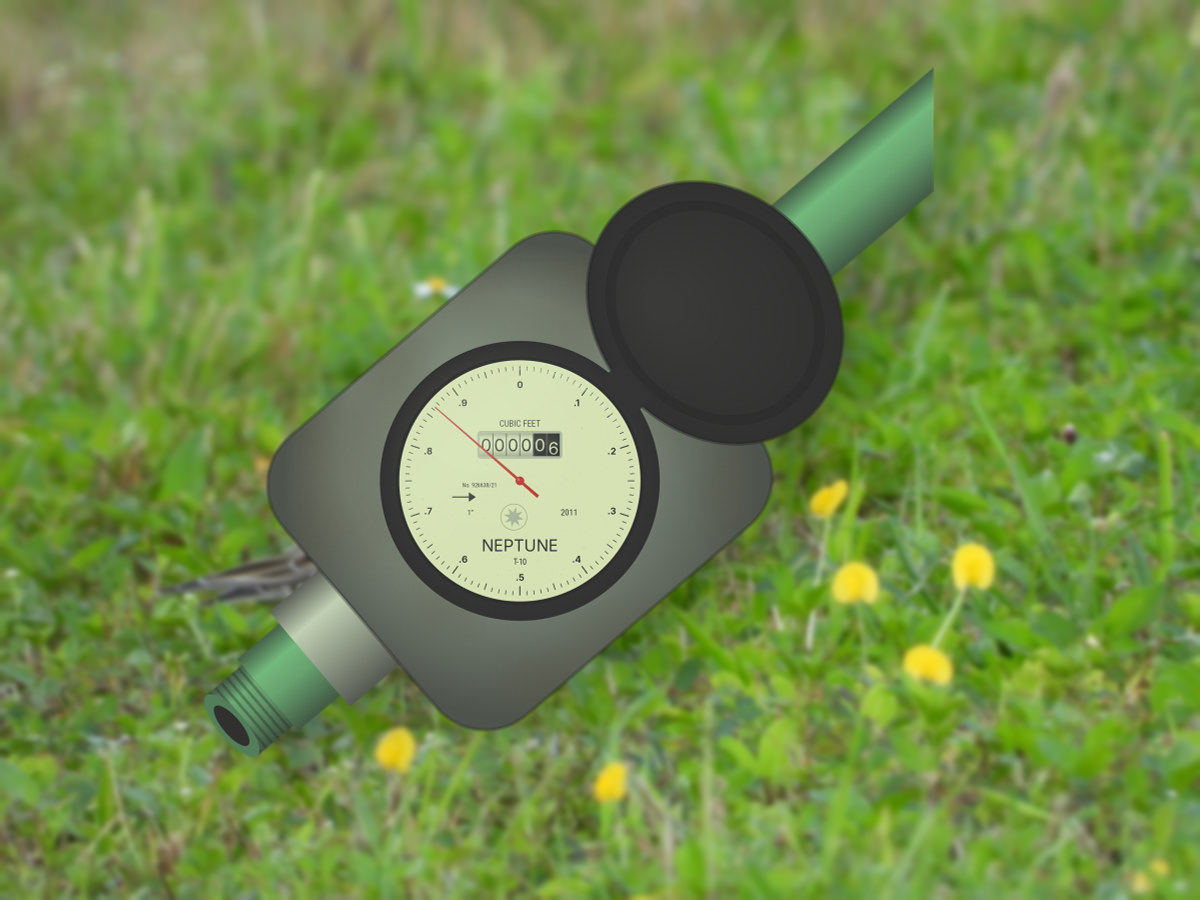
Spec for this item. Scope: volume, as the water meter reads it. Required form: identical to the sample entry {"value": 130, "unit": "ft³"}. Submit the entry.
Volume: {"value": 5.86, "unit": "ft³"}
